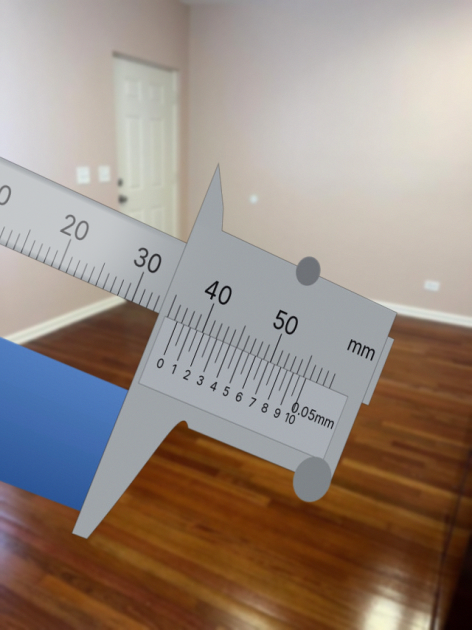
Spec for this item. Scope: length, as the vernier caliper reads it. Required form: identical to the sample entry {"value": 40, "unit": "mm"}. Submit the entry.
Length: {"value": 36.4, "unit": "mm"}
